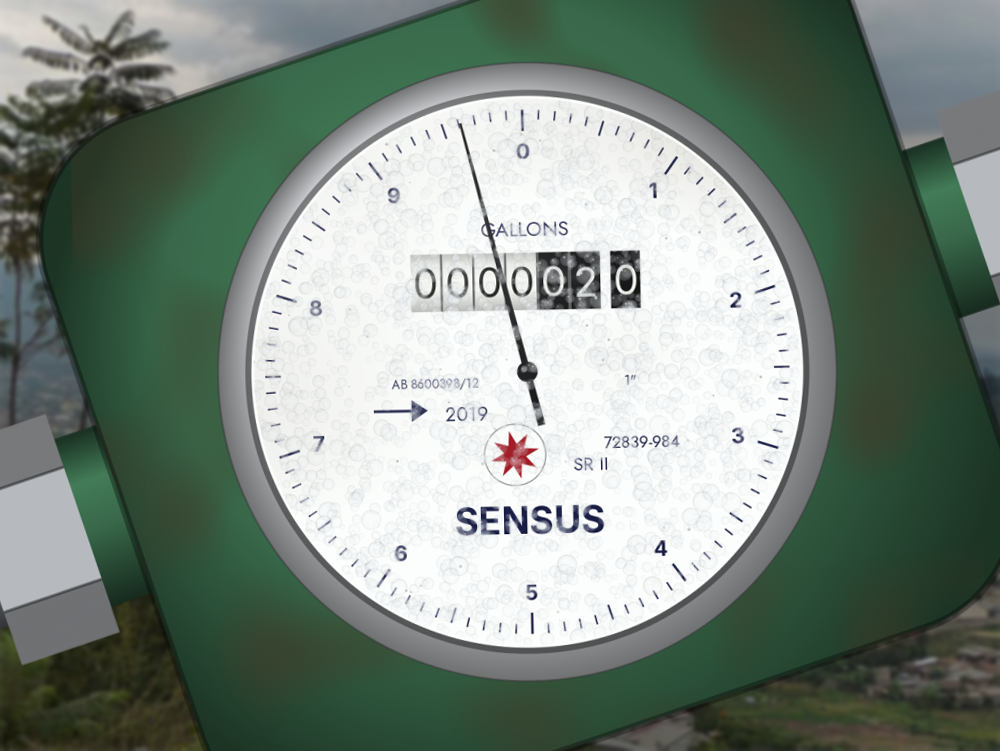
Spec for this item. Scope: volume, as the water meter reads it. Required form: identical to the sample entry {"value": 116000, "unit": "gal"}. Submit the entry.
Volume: {"value": 19.6, "unit": "gal"}
